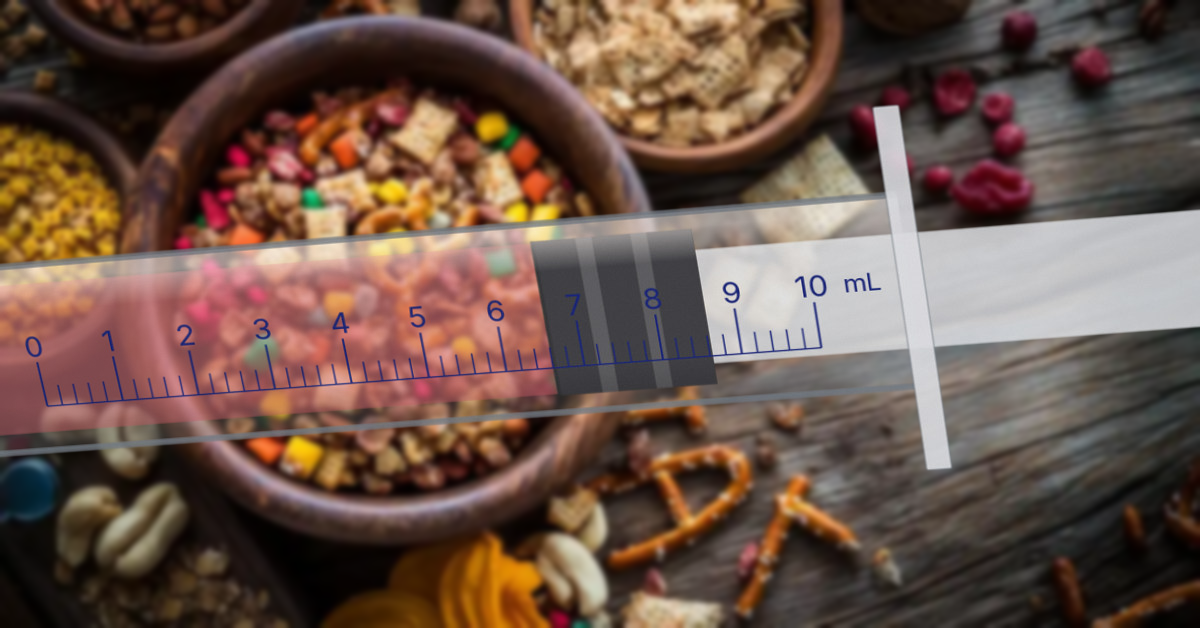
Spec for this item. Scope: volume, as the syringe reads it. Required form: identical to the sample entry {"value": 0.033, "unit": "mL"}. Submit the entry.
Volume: {"value": 6.6, "unit": "mL"}
